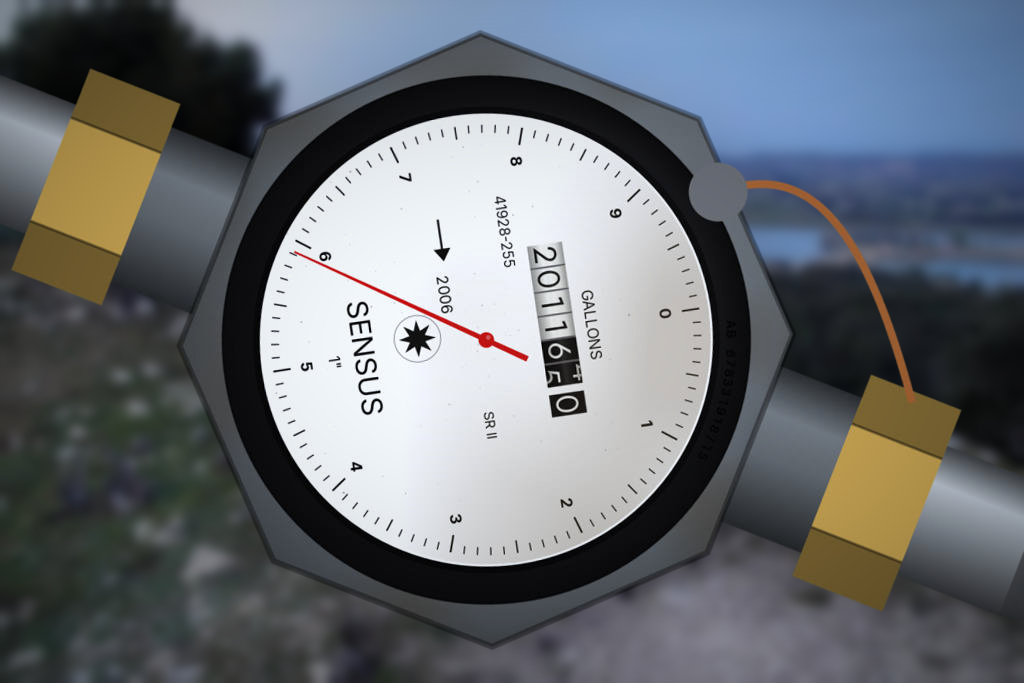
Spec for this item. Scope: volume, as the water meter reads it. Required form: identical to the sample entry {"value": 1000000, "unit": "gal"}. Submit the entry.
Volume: {"value": 2011645.9, "unit": "gal"}
